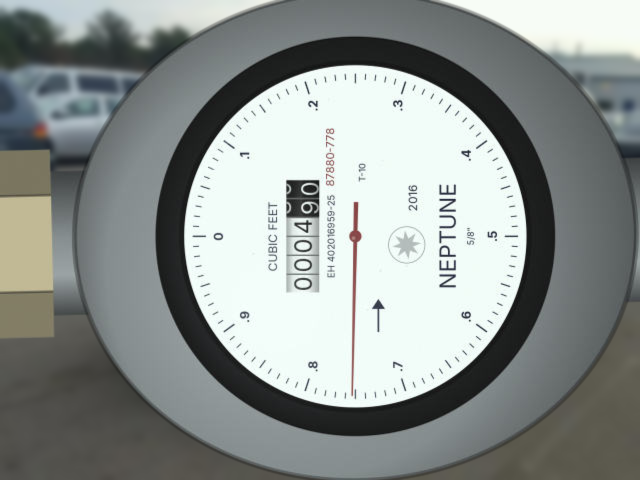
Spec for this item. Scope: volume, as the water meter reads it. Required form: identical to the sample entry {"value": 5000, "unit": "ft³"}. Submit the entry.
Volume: {"value": 489.75, "unit": "ft³"}
